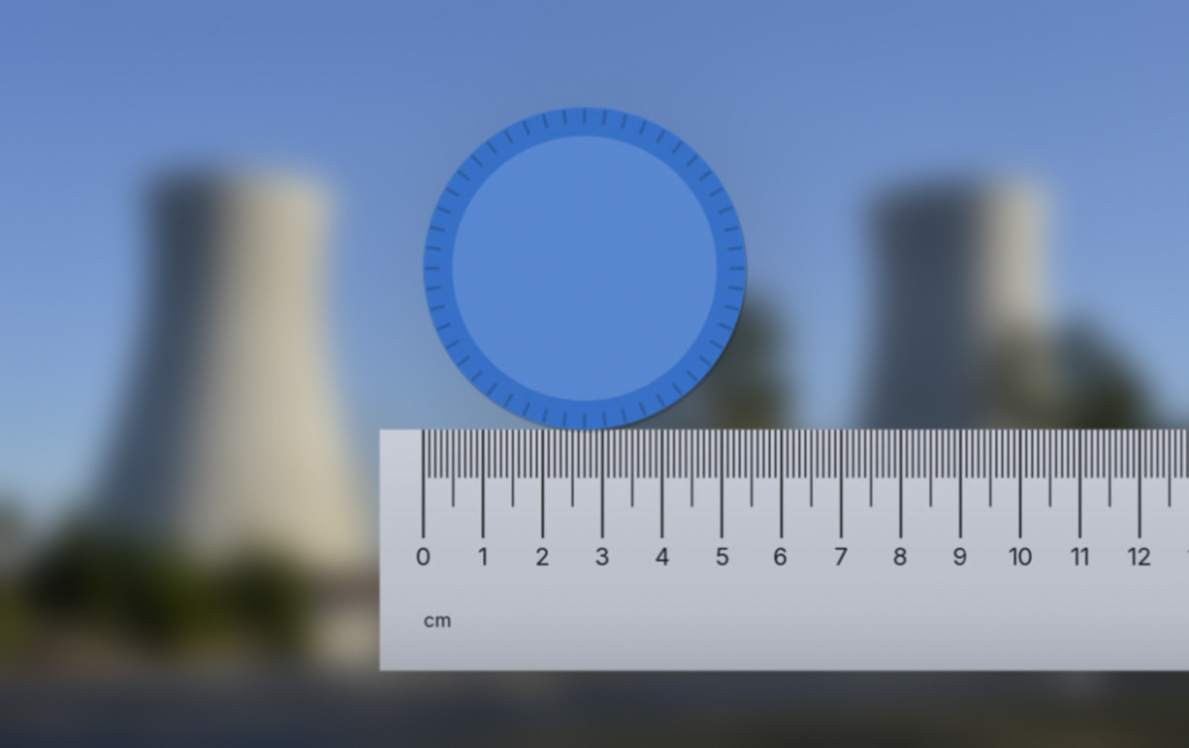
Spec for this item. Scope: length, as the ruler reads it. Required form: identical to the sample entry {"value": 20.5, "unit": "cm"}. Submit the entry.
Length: {"value": 5.4, "unit": "cm"}
